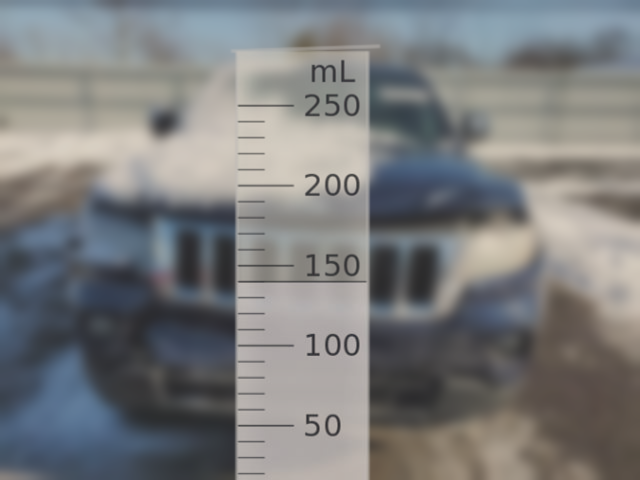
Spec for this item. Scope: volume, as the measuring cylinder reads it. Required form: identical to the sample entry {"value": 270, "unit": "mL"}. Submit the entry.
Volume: {"value": 140, "unit": "mL"}
